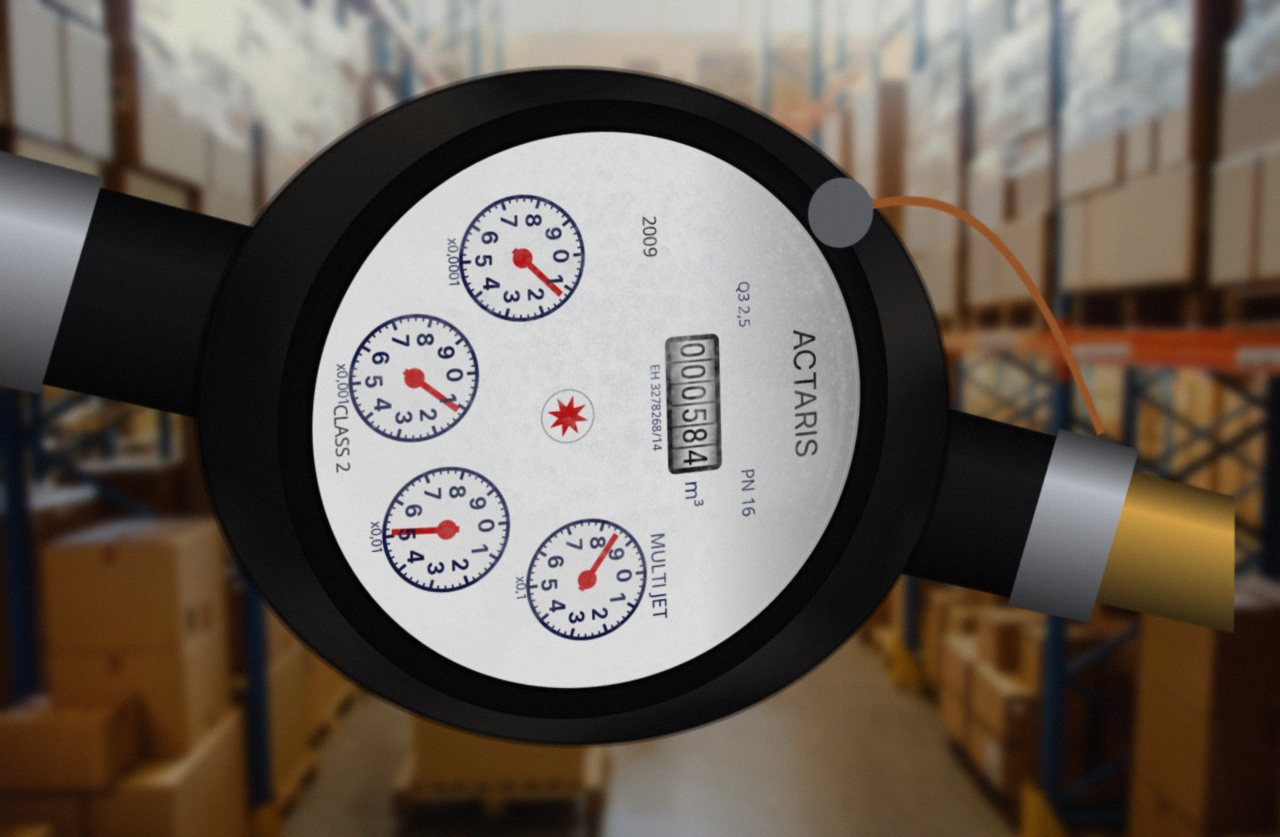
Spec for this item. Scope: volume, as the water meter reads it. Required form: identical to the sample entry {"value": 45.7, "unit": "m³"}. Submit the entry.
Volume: {"value": 584.8511, "unit": "m³"}
